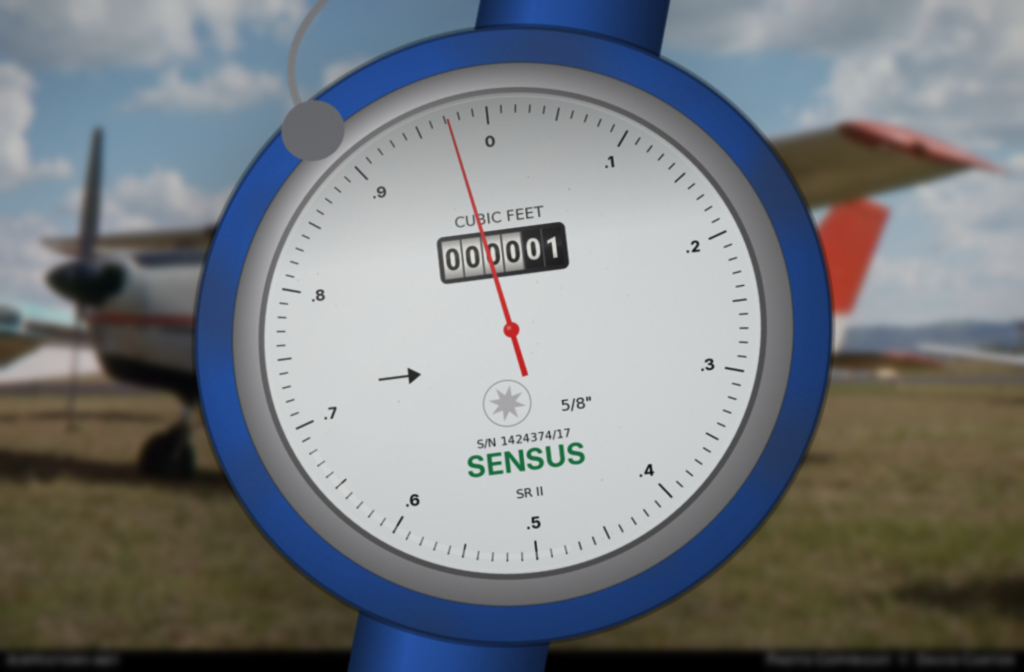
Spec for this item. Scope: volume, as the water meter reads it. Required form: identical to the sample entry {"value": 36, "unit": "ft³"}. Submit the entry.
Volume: {"value": 0.97, "unit": "ft³"}
